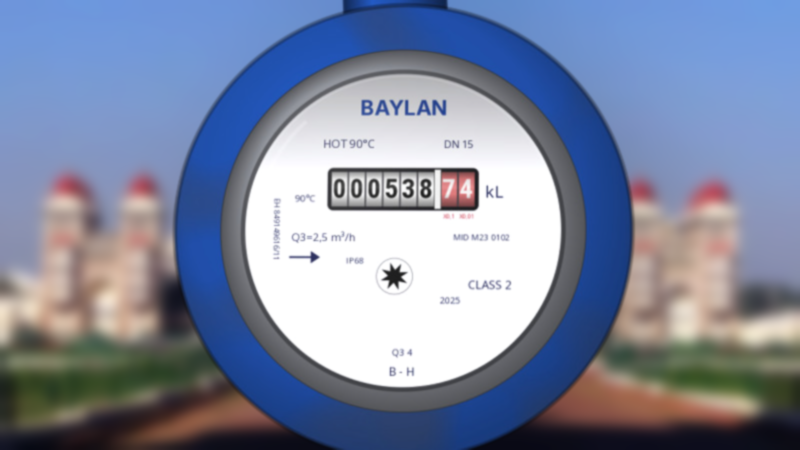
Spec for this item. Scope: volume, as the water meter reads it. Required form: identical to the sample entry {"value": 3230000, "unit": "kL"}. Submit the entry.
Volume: {"value": 538.74, "unit": "kL"}
